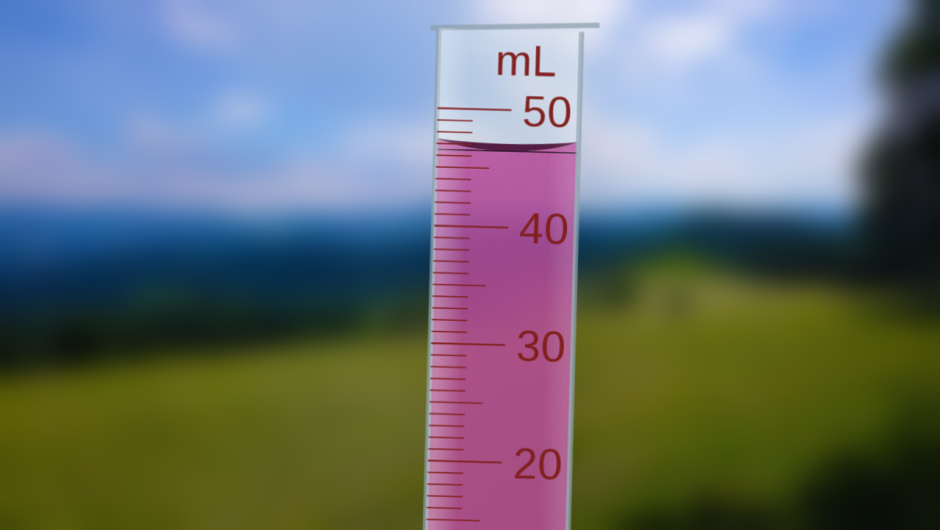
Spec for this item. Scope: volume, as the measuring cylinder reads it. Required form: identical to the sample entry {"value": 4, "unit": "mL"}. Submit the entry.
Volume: {"value": 46.5, "unit": "mL"}
